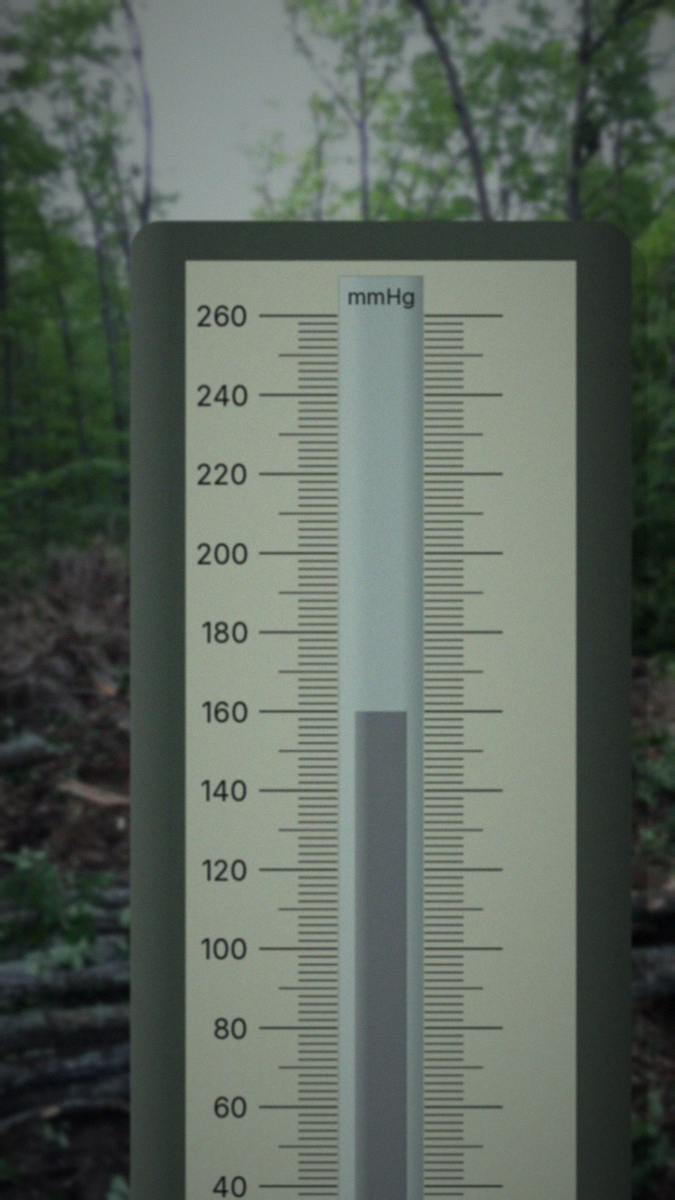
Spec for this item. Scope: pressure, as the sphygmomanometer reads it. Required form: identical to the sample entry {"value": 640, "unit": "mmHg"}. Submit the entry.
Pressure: {"value": 160, "unit": "mmHg"}
